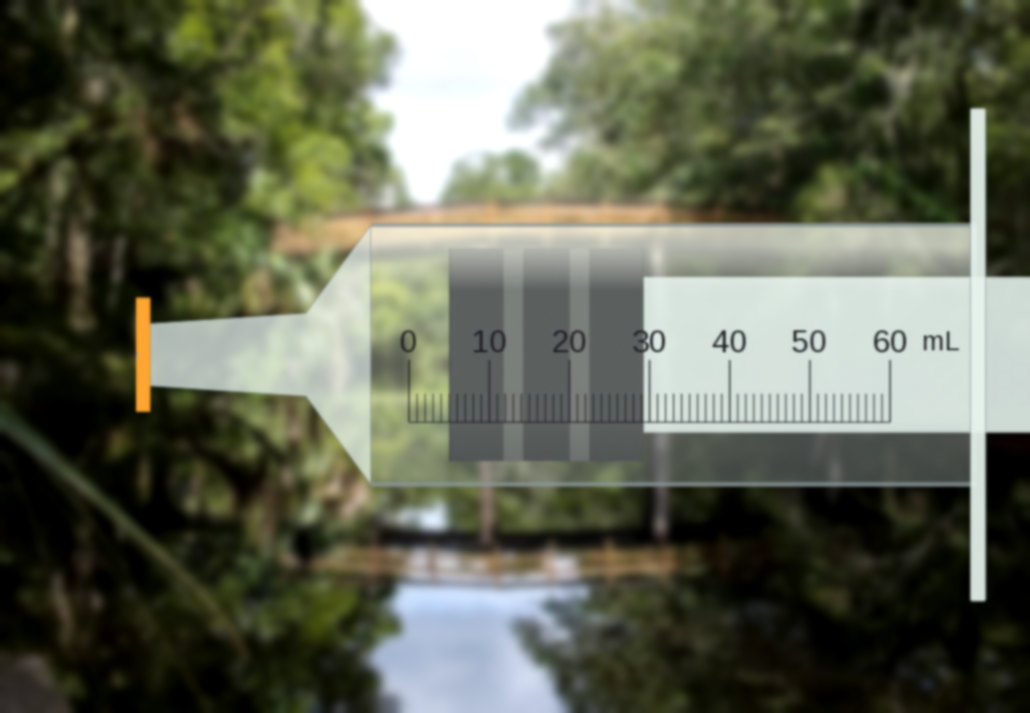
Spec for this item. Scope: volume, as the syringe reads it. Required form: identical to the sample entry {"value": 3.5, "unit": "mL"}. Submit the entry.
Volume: {"value": 5, "unit": "mL"}
